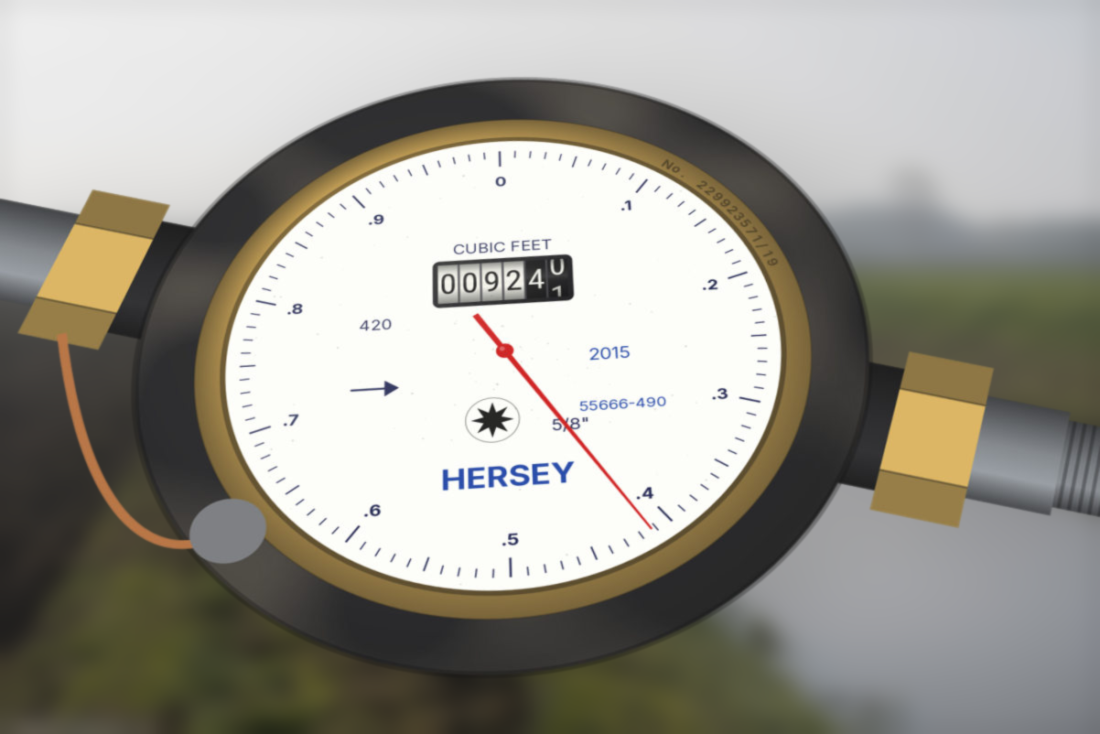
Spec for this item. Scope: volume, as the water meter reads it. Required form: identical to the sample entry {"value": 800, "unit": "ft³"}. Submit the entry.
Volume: {"value": 9240.41, "unit": "ft³"}
